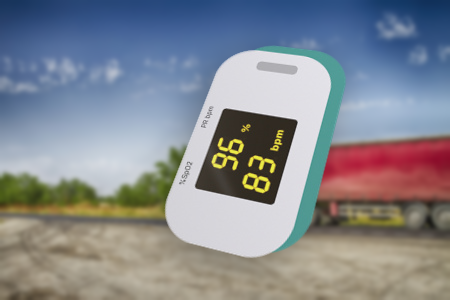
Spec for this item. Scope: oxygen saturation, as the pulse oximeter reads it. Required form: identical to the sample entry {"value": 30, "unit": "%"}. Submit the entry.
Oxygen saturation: {"value": 96, "unit": "%"}
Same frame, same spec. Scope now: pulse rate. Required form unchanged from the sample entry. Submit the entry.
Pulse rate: {"value": 83, "unit": "bpm"}
